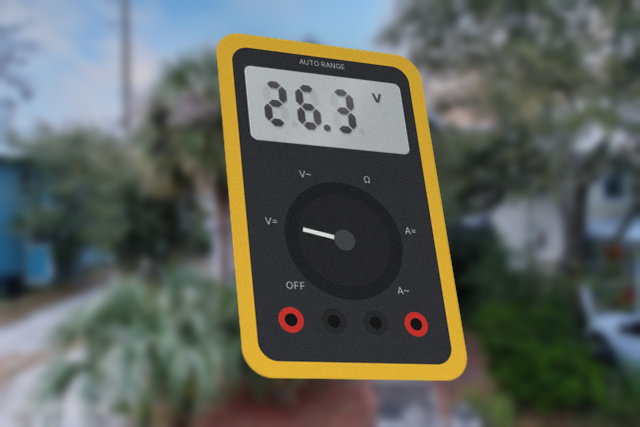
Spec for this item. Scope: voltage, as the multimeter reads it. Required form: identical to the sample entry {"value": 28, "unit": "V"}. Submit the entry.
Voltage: {"value": 26.3, "unit": "V"}
